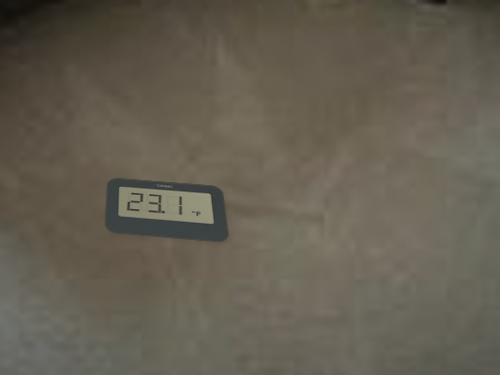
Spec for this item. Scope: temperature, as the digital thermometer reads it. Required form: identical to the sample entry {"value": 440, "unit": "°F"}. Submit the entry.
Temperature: {"value": 23.1, "unit": "°F"}
